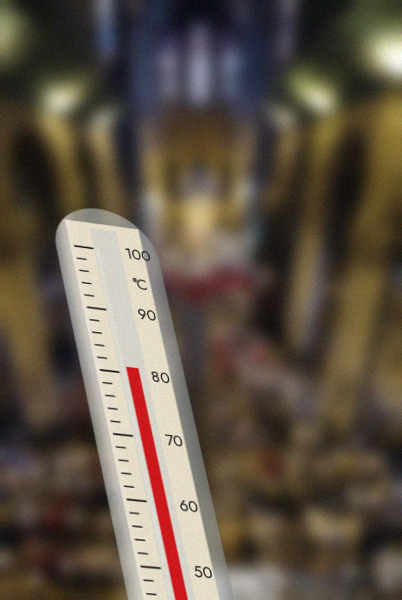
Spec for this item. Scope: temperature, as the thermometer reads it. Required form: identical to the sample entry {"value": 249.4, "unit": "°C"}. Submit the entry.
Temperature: {"value": 81, "unit": "°C"}
